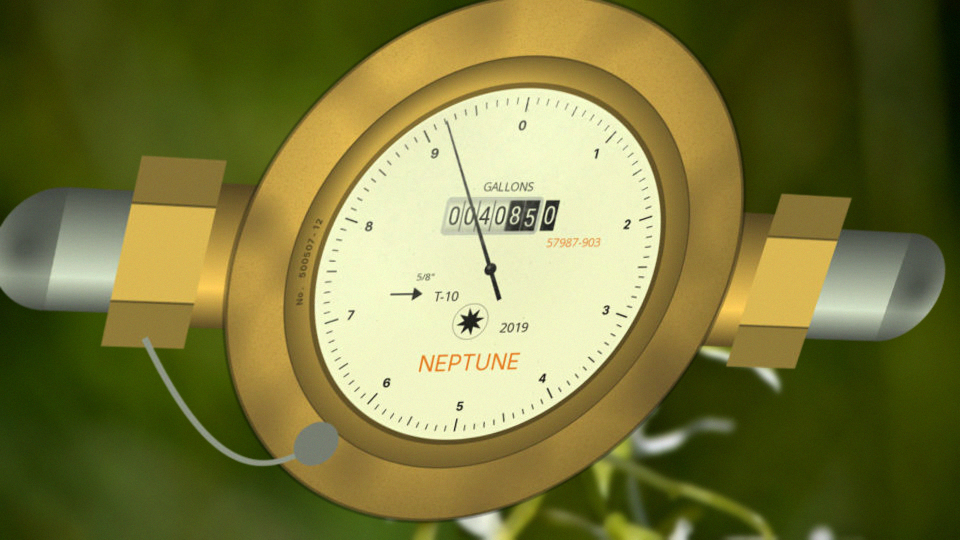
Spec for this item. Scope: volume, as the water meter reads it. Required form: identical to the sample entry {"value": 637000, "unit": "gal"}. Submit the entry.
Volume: {"value": 40849.2, "unit": "gal"}
